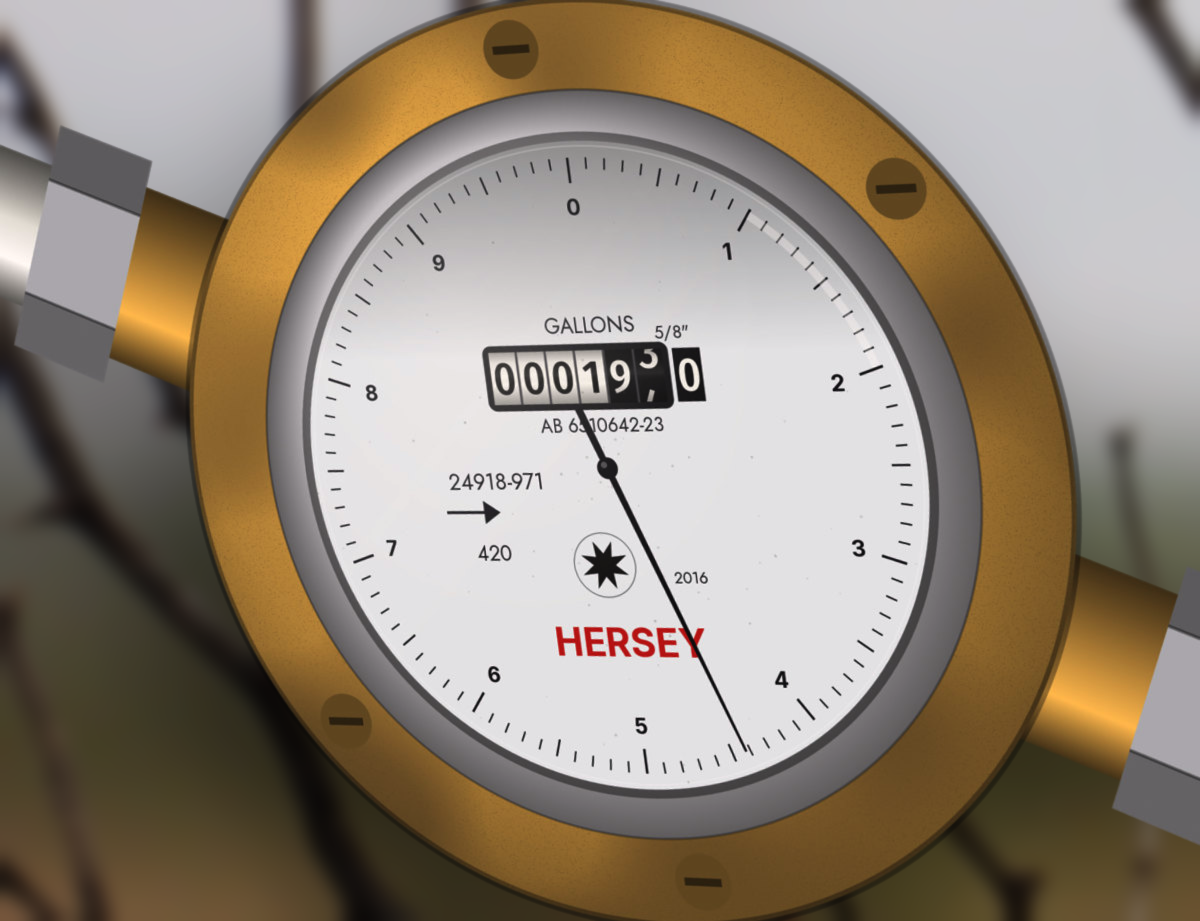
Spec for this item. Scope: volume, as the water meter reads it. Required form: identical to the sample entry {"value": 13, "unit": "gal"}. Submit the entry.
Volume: {"value": 1934.4, "unit": "gal"}
